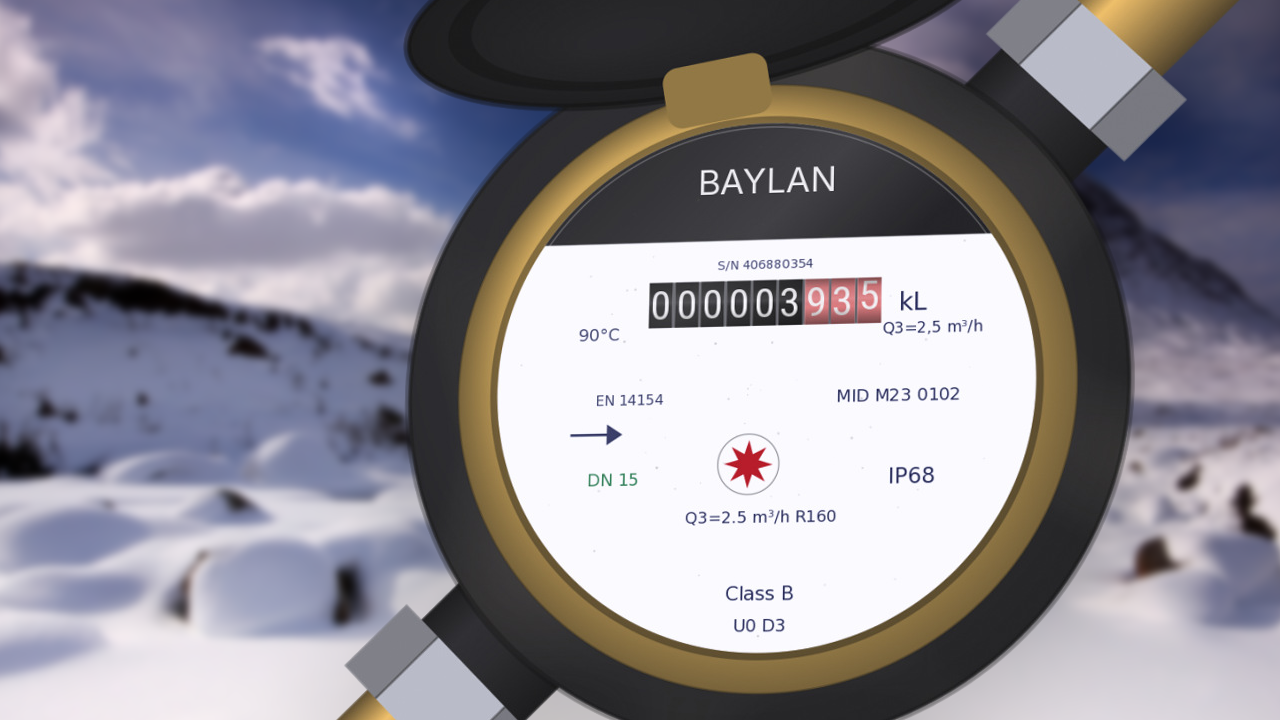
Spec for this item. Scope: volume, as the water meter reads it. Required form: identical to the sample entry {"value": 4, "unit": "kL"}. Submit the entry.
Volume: {"value": 3.935, "unit": "kL"}
